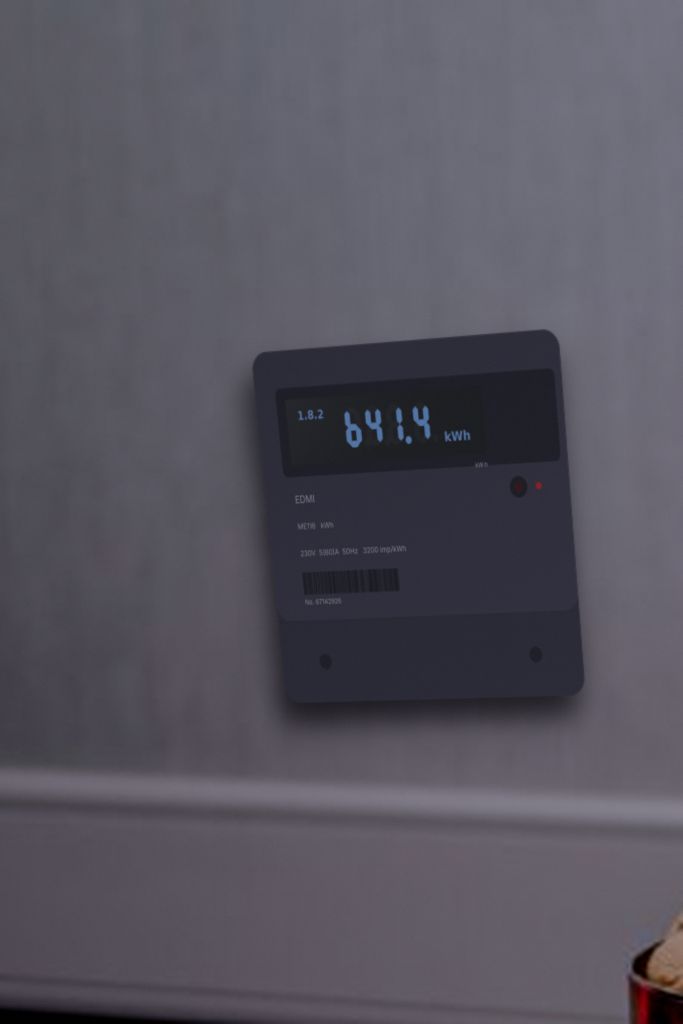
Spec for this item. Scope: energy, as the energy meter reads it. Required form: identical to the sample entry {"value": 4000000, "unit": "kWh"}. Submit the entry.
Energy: {"value": 641.4, "unit": "kWh"}
